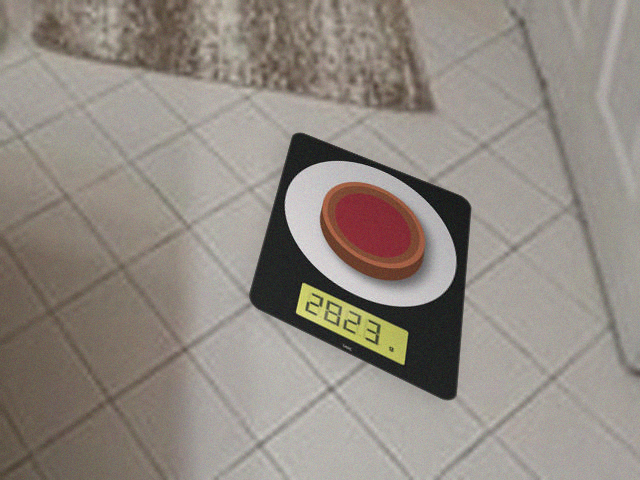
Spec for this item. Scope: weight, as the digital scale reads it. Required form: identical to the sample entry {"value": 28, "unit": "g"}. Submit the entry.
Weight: {"value": 2823, "unit": "g"}
